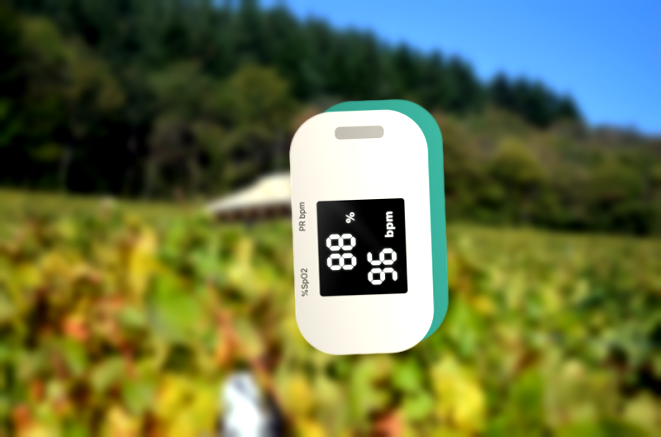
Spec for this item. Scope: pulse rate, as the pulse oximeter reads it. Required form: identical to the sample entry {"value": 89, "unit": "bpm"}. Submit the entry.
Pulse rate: {"value": 96, "unit": "bpm"}
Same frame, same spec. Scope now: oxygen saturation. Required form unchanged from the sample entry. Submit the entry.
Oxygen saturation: {"value": 88, "unit": "%"}
